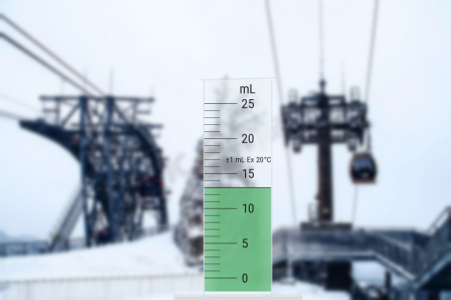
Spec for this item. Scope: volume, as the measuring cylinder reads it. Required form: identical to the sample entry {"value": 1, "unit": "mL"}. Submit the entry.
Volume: {"value": 13, "unit": "mL"}
